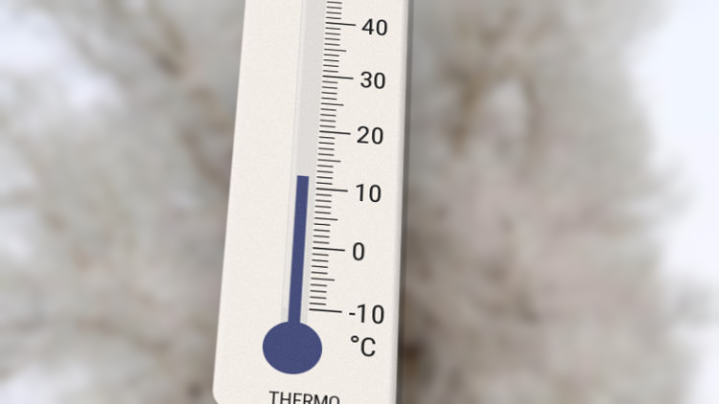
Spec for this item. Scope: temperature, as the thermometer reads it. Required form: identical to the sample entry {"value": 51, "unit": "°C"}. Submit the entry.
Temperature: {"value": 12, "unit": "°C"}
